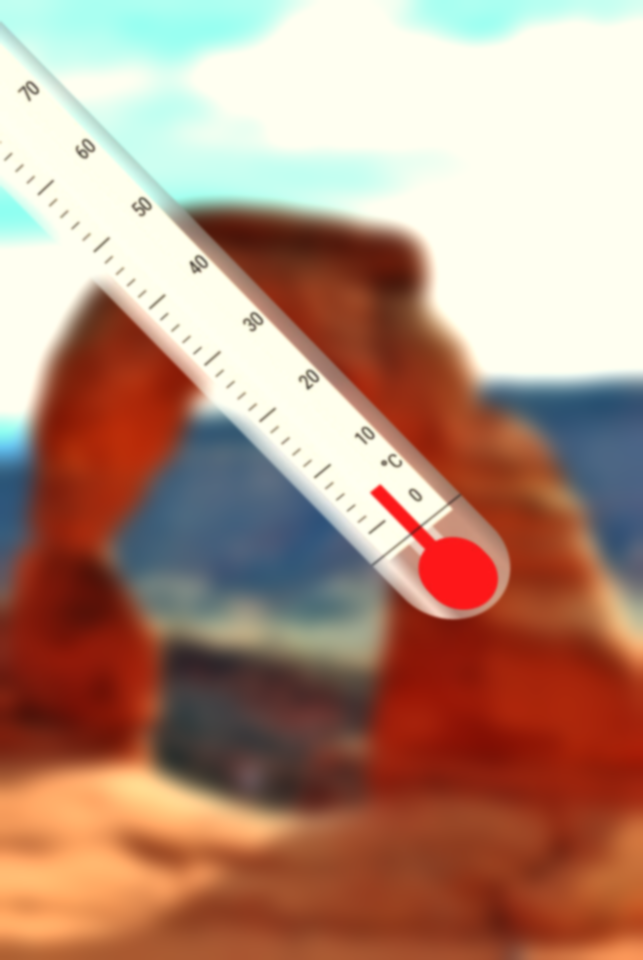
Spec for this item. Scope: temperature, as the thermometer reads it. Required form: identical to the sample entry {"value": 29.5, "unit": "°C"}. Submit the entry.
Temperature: {"value": 4, "unit": "°C"}
